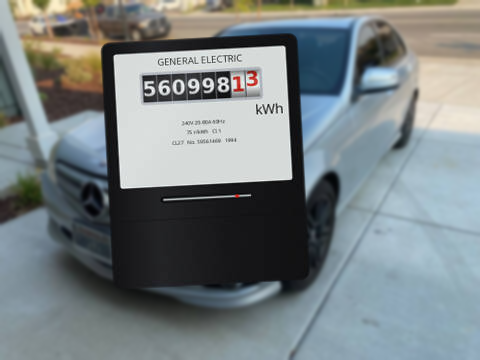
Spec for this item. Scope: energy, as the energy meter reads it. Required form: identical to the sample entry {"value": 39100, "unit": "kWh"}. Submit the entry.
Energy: {"value": 560998.13, "unit": "kWh"}
